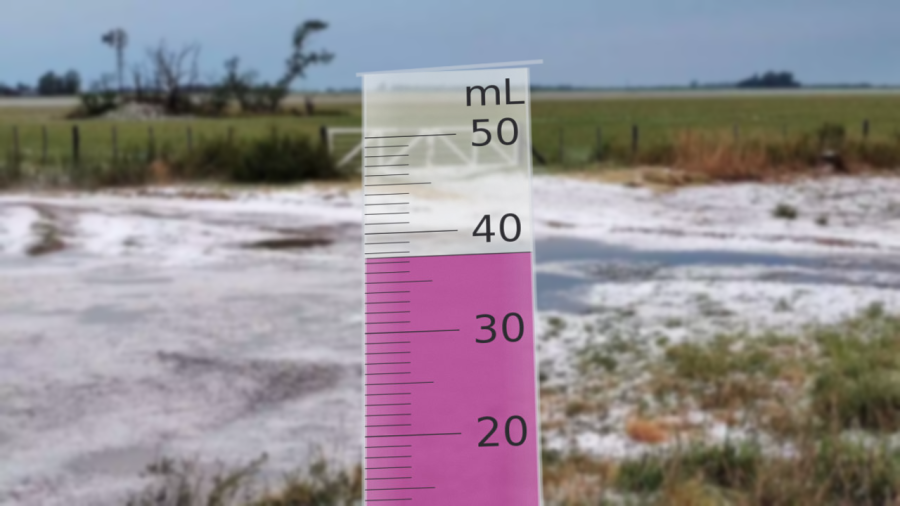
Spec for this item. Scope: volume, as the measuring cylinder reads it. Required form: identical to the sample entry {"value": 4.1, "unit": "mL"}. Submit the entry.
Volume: {"value": 37.5, "unit": "mL"}
